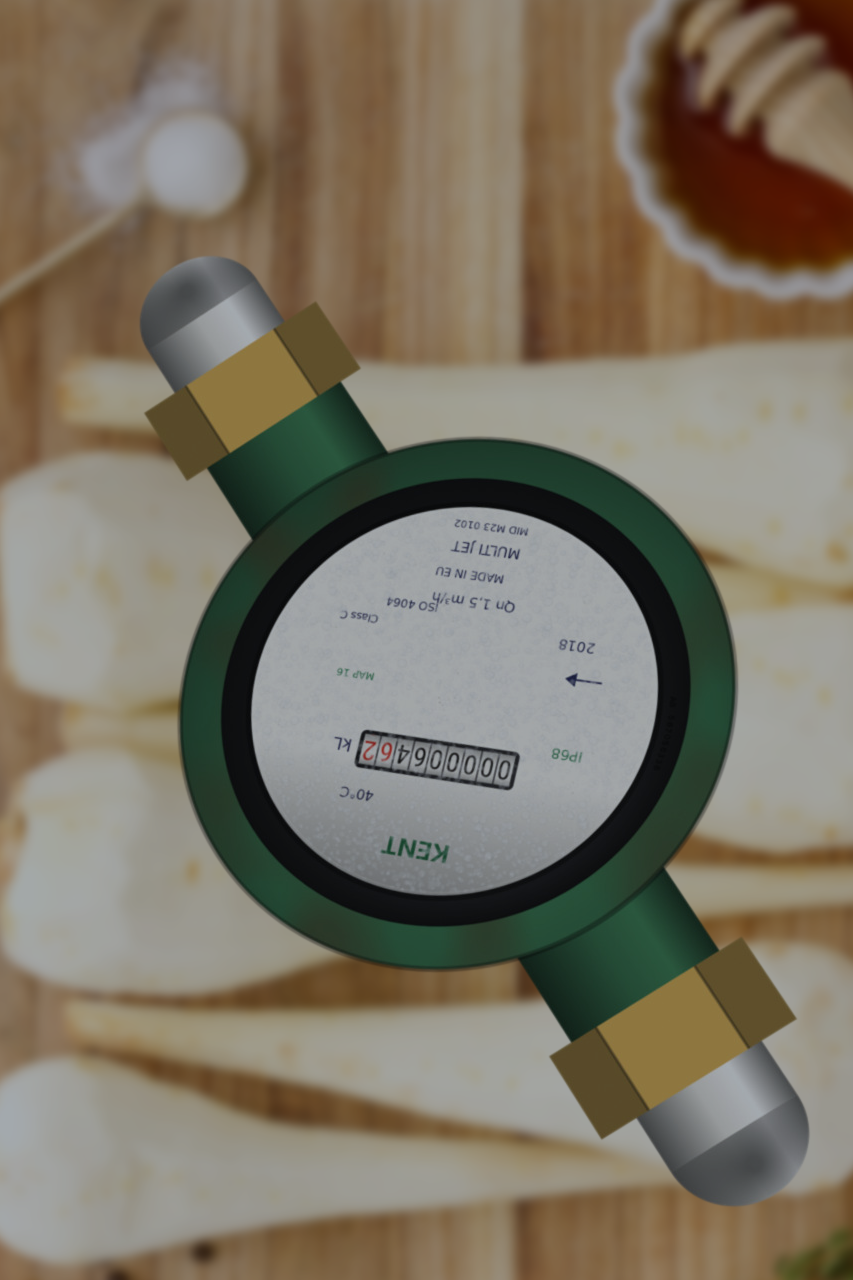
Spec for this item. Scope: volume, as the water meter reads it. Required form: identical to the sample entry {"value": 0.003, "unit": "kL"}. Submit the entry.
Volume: {"value": 64.62, "unit": "kL"}
